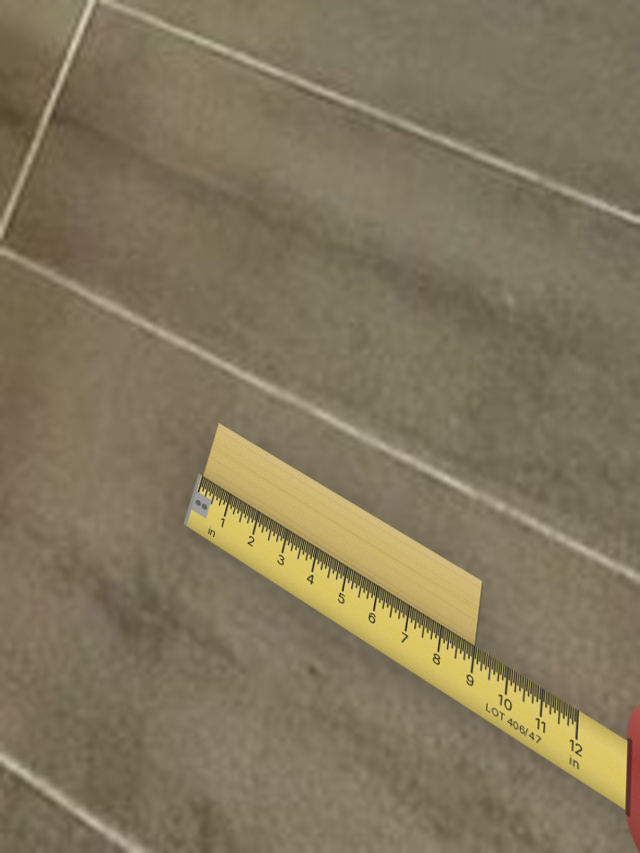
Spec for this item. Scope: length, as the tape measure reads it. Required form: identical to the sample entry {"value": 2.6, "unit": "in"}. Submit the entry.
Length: {"value": 9, "unit": "in"}
